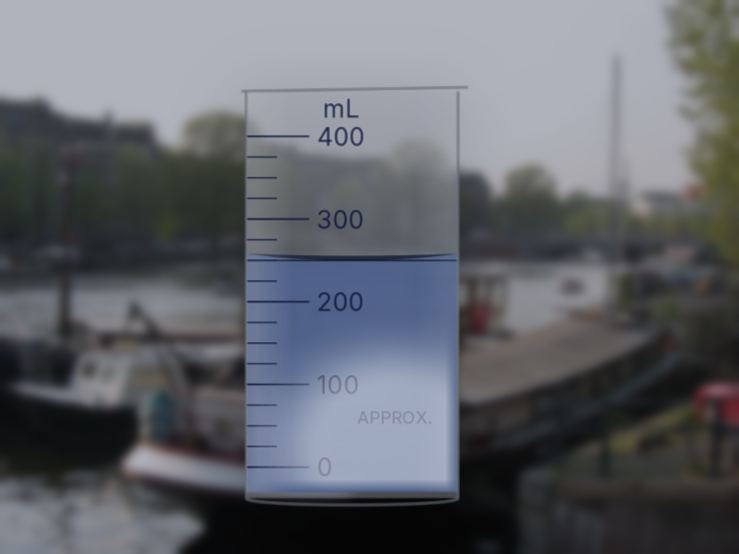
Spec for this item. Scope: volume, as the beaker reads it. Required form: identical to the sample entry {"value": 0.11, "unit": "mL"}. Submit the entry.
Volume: {"value": 250, "unit": "mL"}
